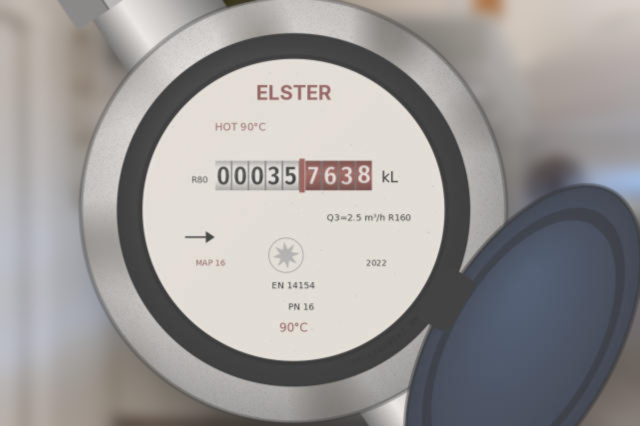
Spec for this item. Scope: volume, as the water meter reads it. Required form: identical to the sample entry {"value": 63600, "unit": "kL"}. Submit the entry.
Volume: {"value": 35.7638, "unit": "kL"}
